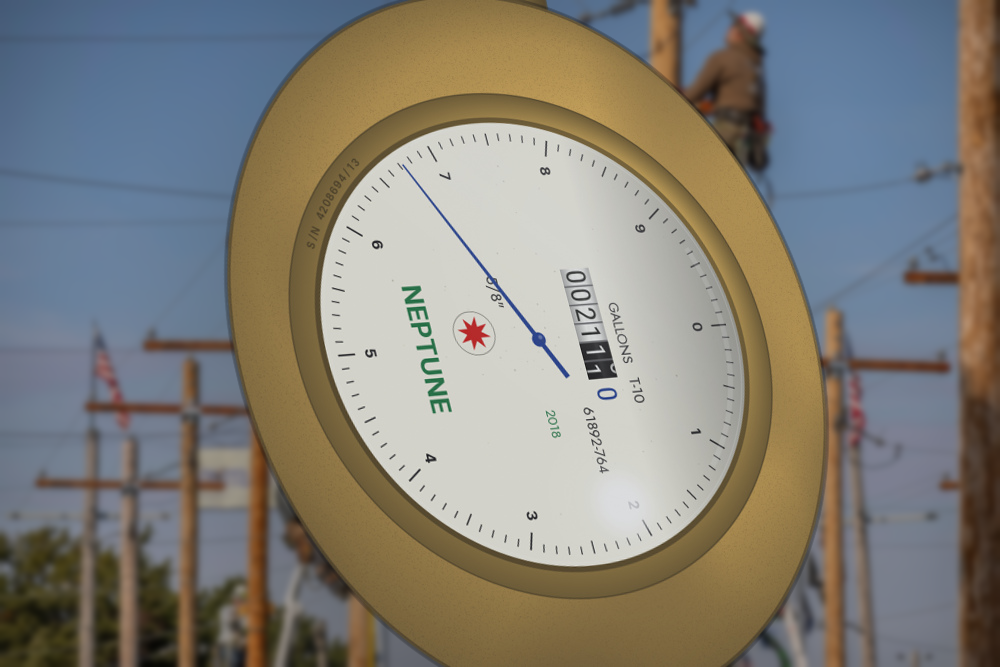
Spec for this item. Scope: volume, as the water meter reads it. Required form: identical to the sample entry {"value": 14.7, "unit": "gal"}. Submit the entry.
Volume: {"value": 21106.7, "unit": "gal"}
